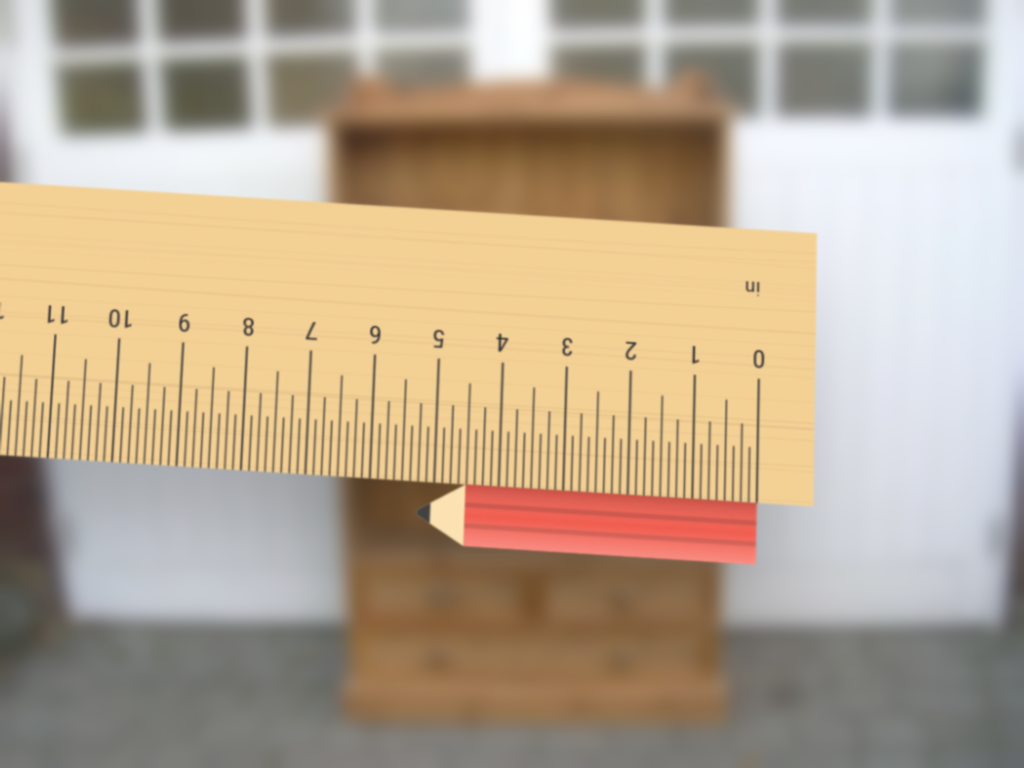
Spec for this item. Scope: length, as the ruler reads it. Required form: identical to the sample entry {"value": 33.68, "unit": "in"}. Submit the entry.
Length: {"value": 5.25, "unit": "in"}
